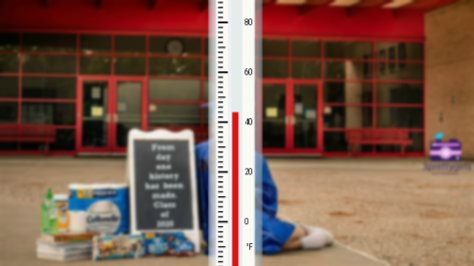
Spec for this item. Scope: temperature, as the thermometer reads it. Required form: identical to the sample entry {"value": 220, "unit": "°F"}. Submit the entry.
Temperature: {"value": 44, "unit": "°F"}
